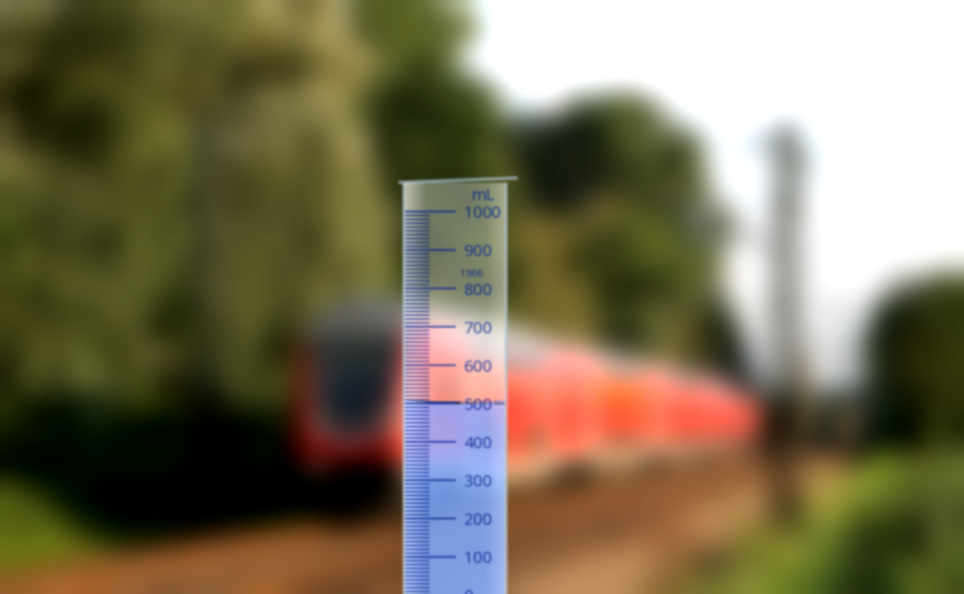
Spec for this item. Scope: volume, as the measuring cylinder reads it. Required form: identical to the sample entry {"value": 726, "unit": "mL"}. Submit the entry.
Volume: {"value": 500, "unit": "mL"}
